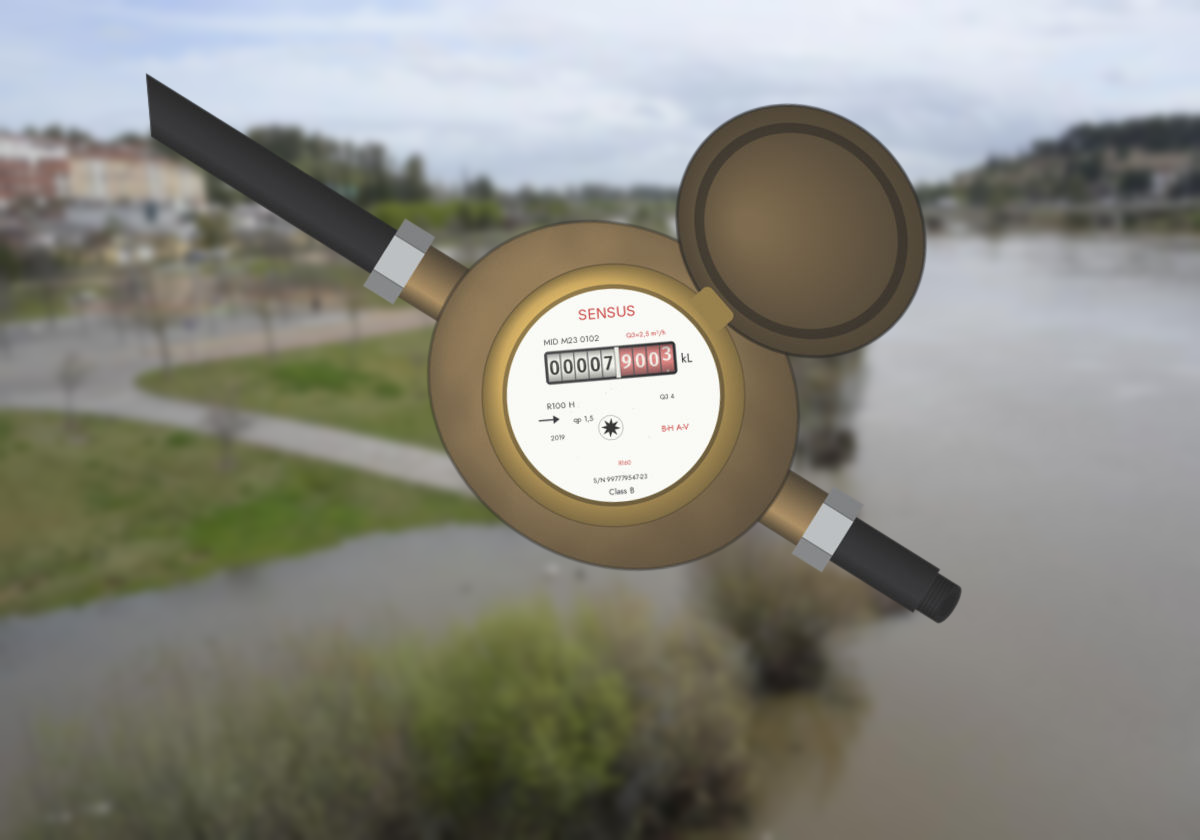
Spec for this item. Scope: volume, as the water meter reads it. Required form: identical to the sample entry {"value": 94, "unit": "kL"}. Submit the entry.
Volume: {"value": 7.9003, "unit": "kL"}
